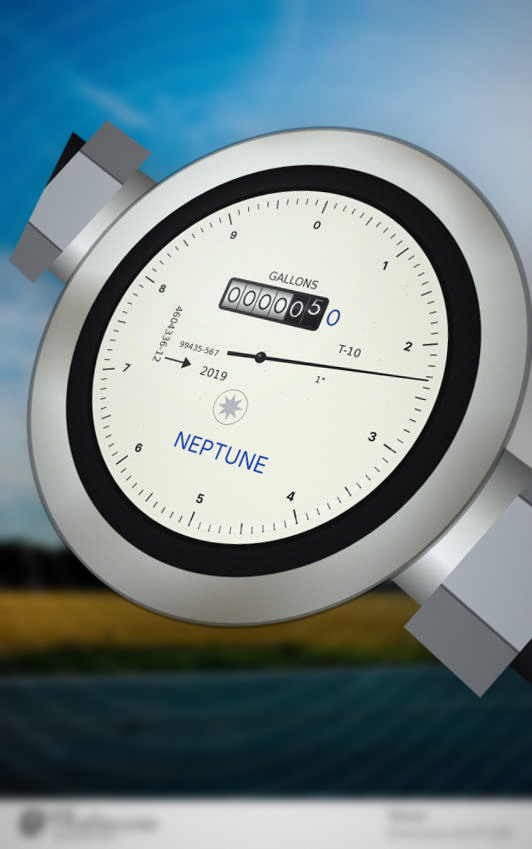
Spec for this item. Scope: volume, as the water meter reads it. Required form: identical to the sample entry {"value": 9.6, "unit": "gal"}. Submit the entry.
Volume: {"value": 52.3, "unit": "gal"}
